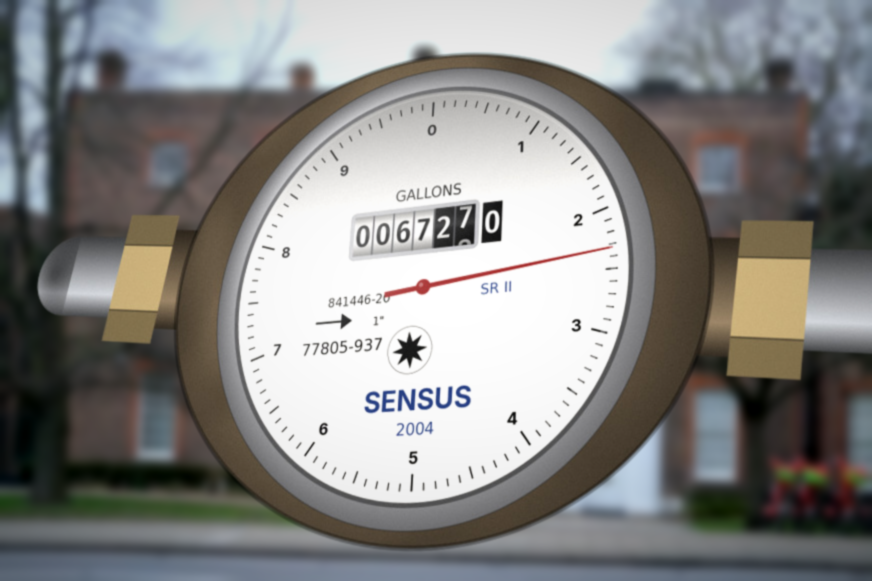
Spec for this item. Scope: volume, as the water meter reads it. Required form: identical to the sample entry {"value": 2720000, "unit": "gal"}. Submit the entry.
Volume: {"value": 67272.3, "unit": "gal"}
